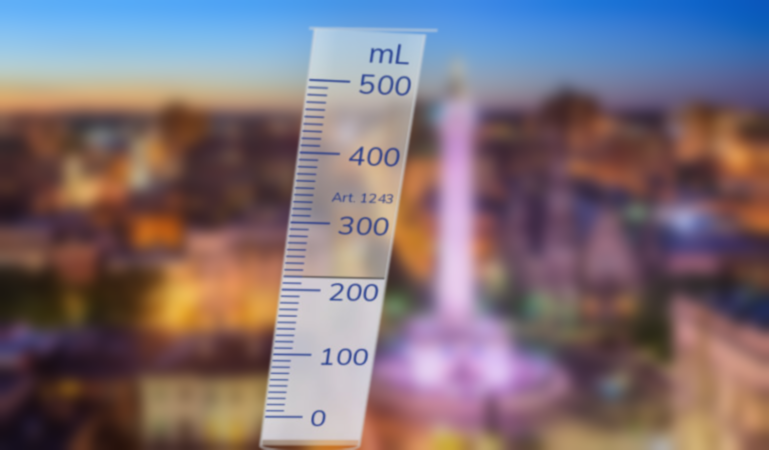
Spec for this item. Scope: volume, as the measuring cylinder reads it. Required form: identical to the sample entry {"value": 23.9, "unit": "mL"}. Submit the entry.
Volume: {"value": 220, "unit": "mL"}
